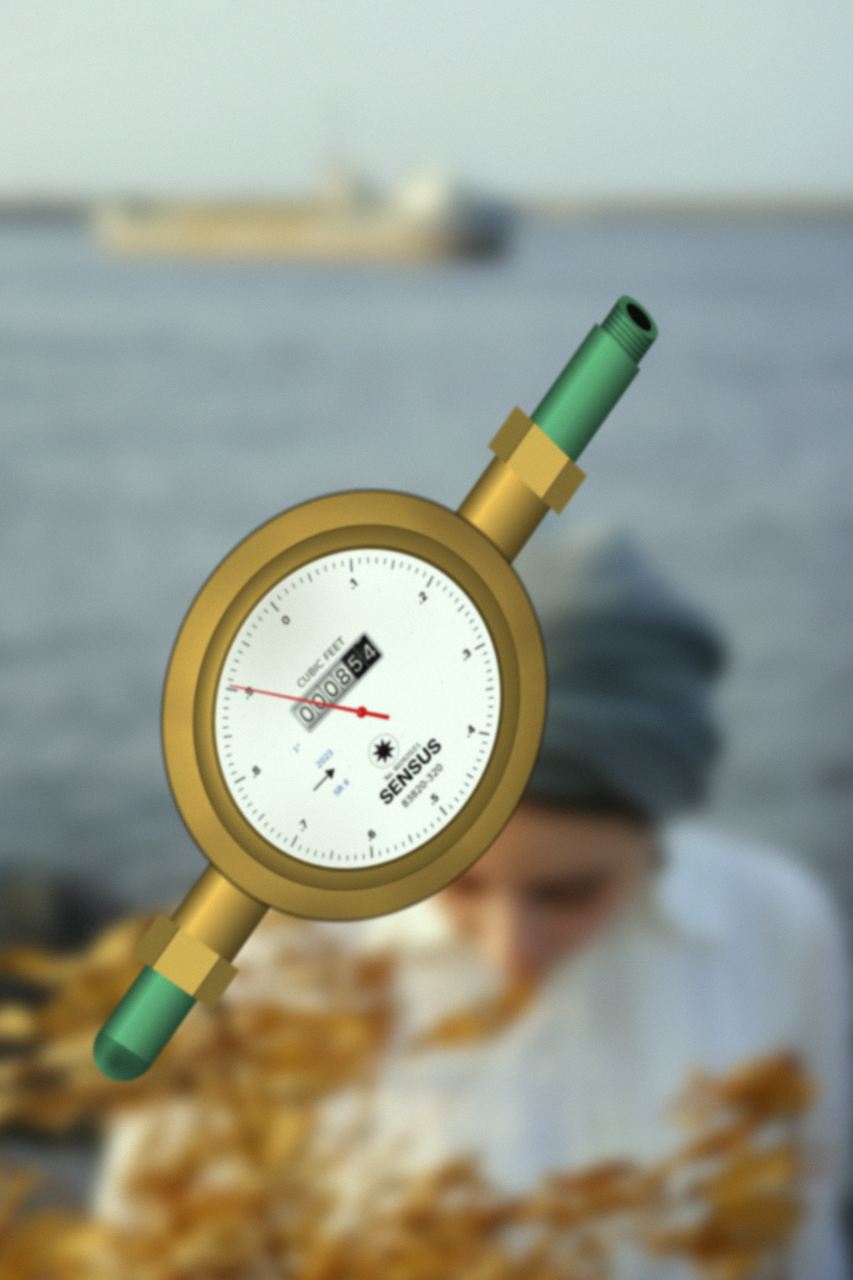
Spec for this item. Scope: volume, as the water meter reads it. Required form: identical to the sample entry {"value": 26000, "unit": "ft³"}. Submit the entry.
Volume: {"value": 853.90, "unit": "ft³"}
